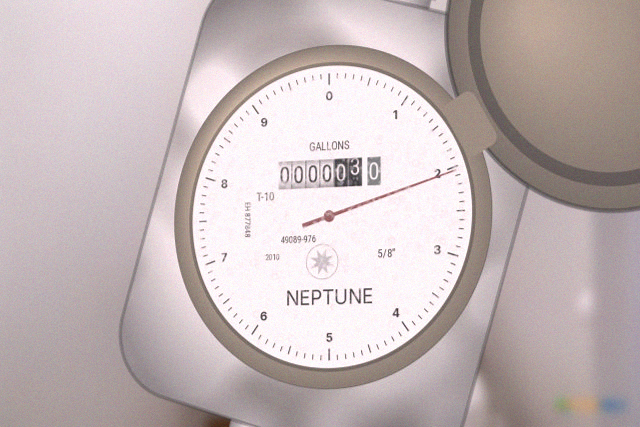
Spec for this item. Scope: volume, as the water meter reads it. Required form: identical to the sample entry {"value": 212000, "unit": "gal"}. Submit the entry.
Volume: {"value": 32.0, "unit": "gal"}
